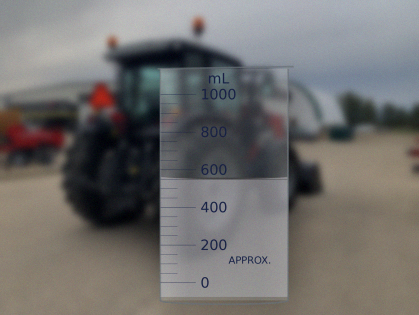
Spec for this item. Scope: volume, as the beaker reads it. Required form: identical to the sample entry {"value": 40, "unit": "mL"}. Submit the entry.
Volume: {"value": 550, "unit": "mL"}
